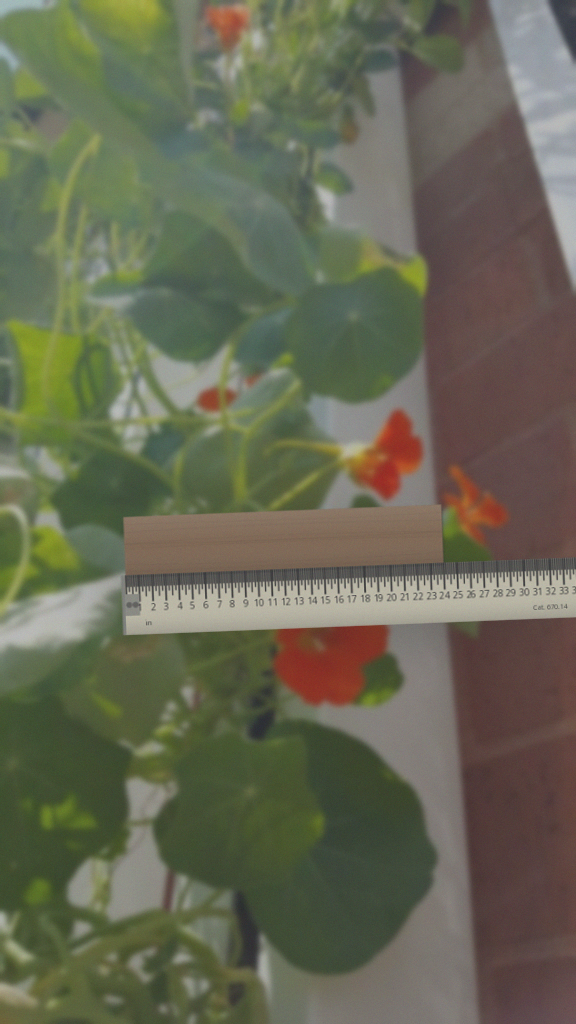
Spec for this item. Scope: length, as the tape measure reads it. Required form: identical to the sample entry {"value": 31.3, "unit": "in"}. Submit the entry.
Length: {"value": 24, "unit": "in"}
